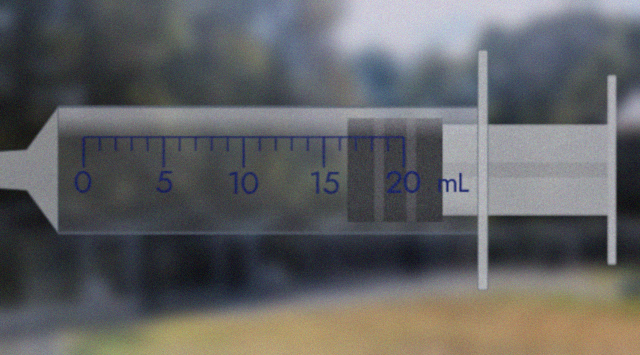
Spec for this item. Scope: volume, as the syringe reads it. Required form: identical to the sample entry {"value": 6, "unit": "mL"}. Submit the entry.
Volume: {"value": 16.5, "unit": "mL"}
